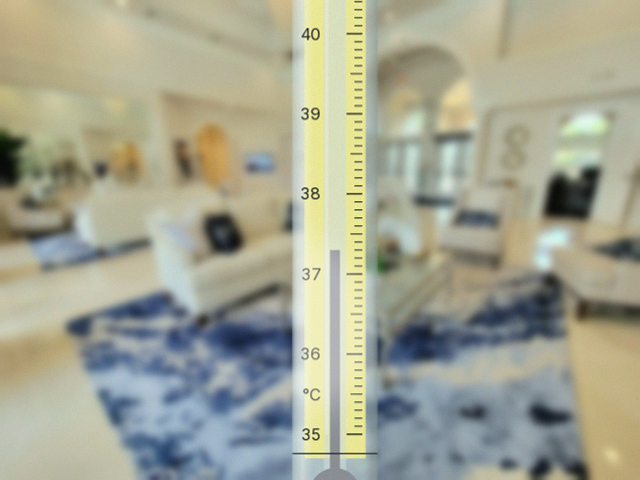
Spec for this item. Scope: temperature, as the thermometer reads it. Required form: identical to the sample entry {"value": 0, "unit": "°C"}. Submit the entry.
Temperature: {"value": 37.3, "unit": "°C"}
